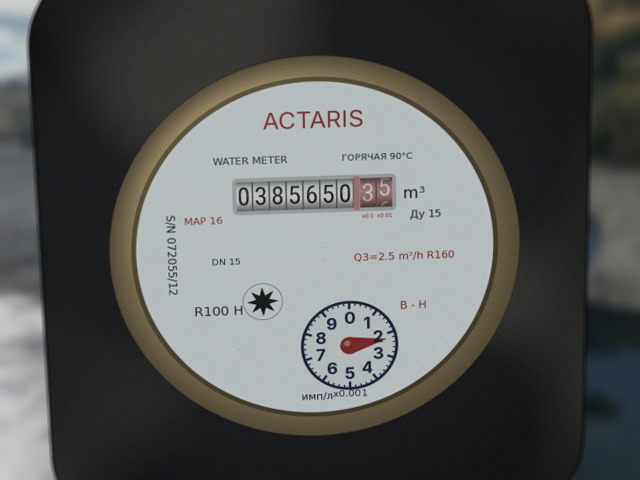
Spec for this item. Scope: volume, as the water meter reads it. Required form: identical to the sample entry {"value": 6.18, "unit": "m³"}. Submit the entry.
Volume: {"value": 385650.352, "unit": "m³"}
